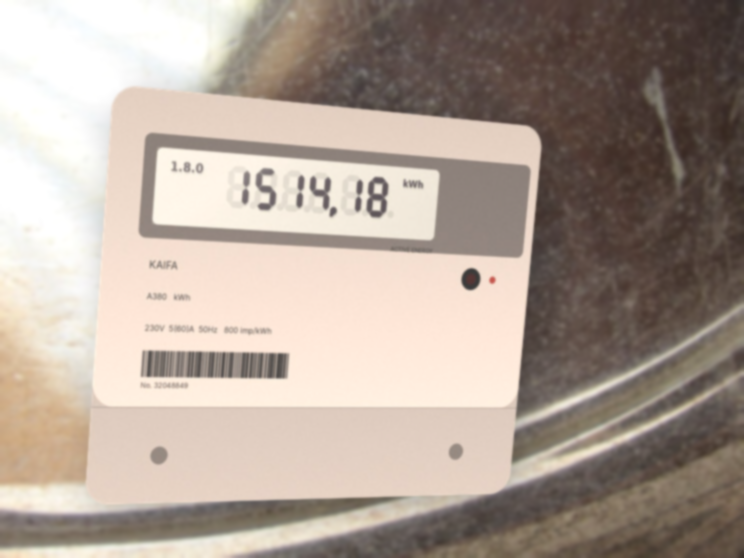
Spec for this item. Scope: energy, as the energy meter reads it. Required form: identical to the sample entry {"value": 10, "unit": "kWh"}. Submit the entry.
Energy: {"value": 1514.18, "unit": "kWh"}
